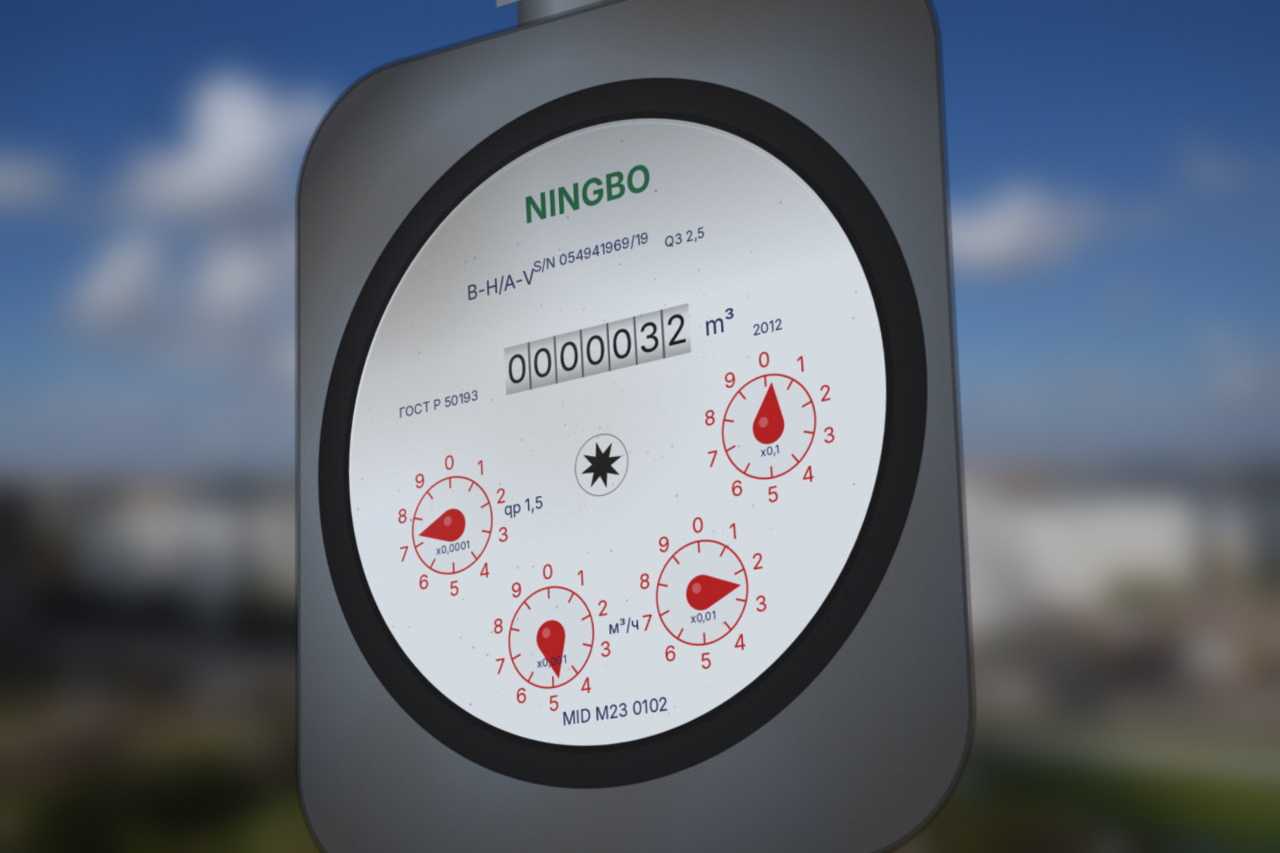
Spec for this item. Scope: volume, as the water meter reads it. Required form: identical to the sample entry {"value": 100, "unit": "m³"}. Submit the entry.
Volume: {"value": 32.0247, "unit": "m³"}
